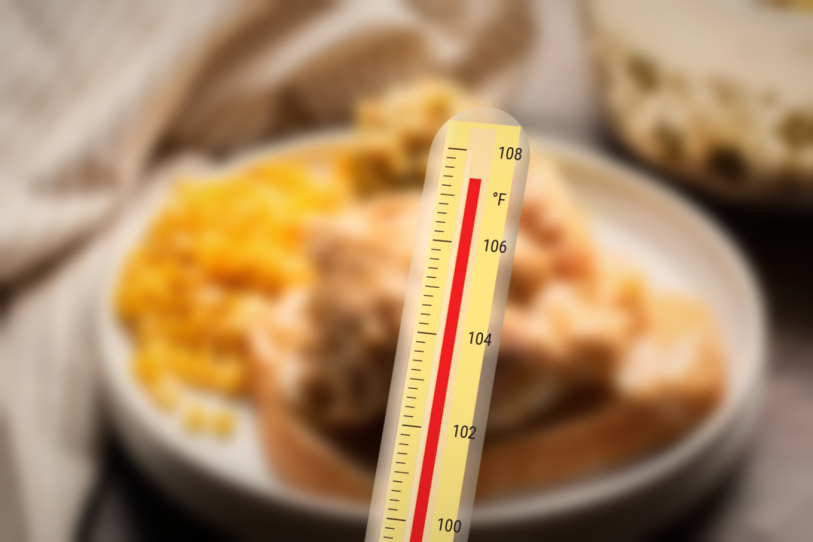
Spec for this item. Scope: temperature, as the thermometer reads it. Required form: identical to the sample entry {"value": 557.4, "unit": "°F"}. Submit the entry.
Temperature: {"value": 107.4, "unit": "°F"}
